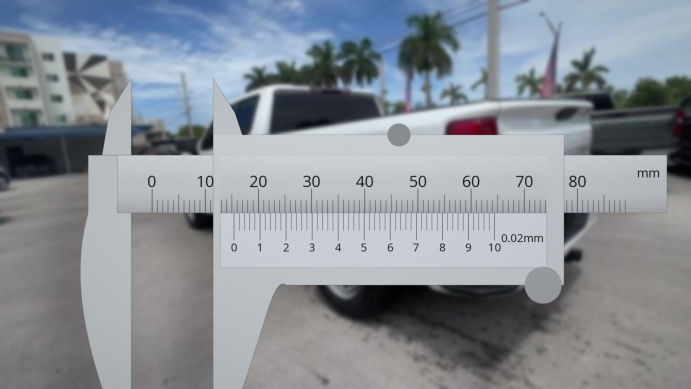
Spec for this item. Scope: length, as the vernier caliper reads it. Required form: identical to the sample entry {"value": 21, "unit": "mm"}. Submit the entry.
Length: {"value": 15.4, "unit": "mm"}
